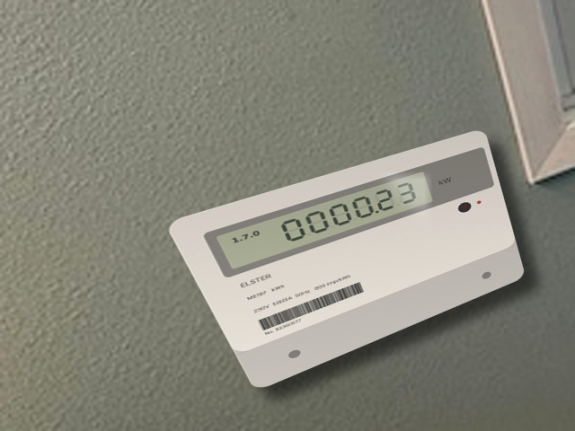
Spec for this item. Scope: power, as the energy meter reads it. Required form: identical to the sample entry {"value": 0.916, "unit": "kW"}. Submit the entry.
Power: {"value": 0.23, "unit": "kW"}
